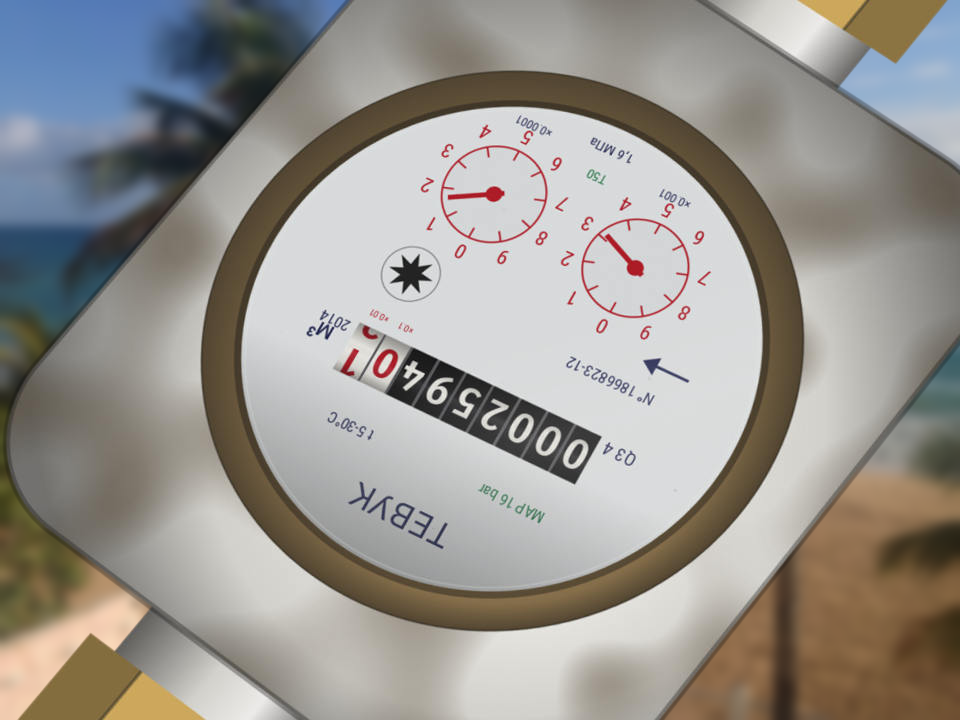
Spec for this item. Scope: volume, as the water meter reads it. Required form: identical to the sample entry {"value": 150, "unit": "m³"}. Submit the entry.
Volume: {"value": 2594.0131, "unit": "m³"}
